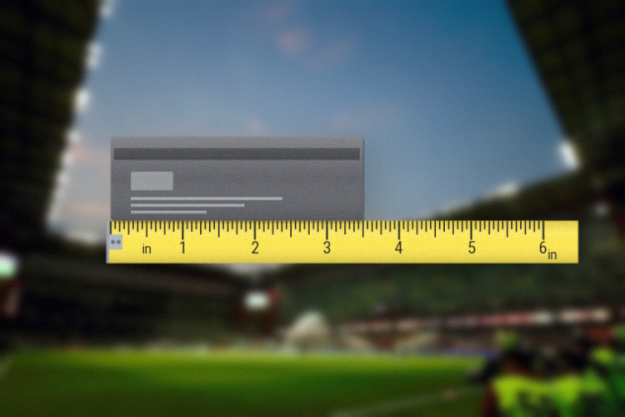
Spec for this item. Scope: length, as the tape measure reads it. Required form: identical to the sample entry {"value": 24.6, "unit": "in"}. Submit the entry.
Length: {"value": 3.5, "unit": "in"}
